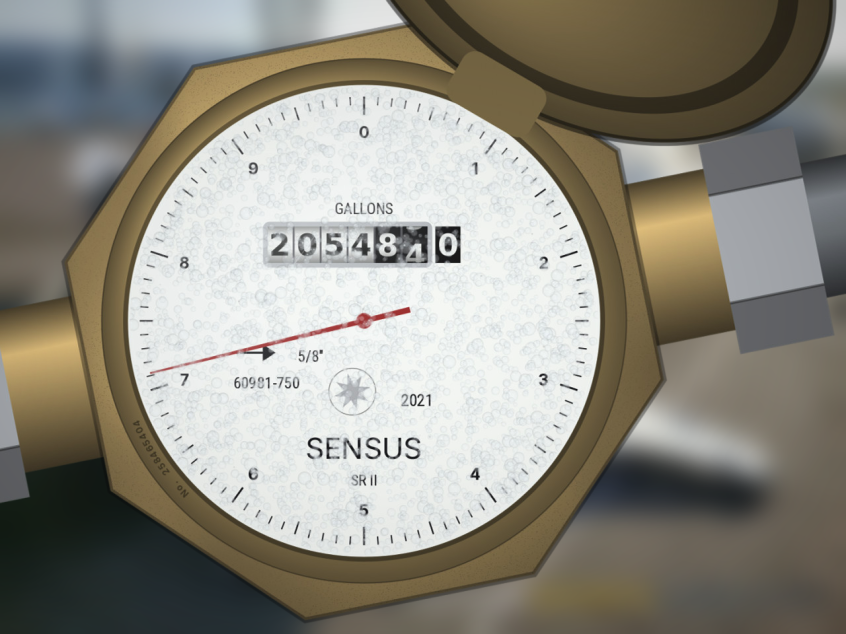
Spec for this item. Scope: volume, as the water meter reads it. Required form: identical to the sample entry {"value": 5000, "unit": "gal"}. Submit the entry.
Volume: {"value": 2054837.1, "unit": "gal"}
